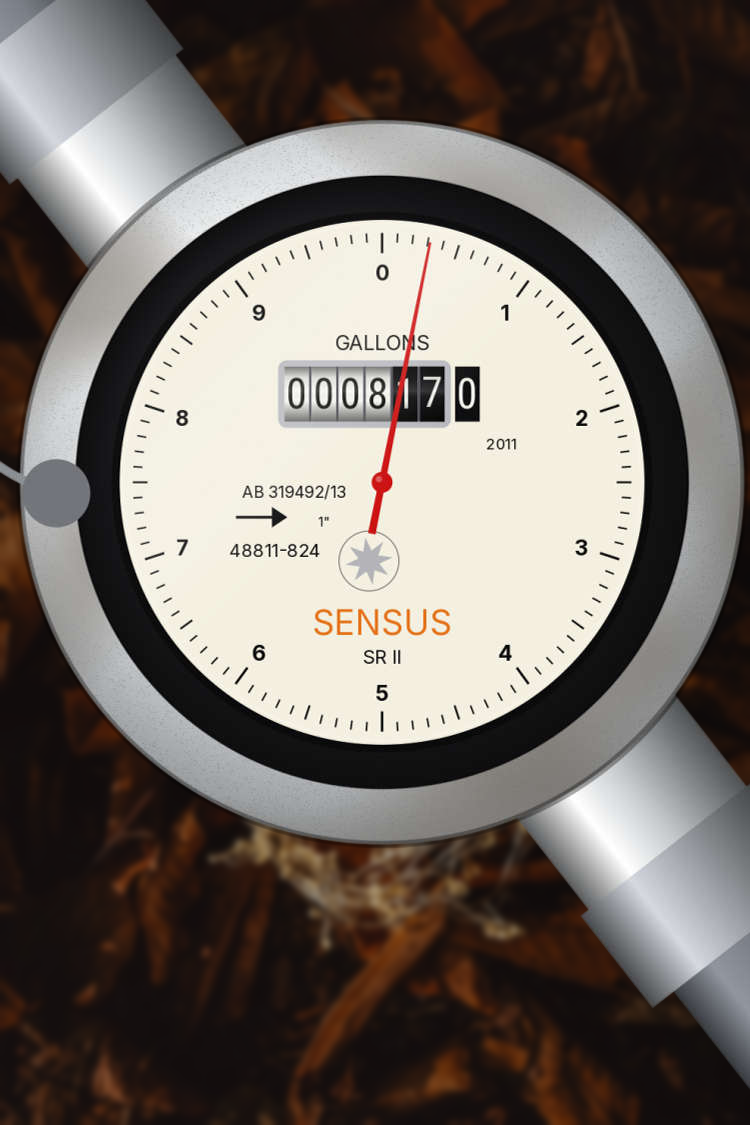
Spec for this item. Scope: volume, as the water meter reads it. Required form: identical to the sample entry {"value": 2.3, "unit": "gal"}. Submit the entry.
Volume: {"value": 8170.3, "unit": "gal"}
